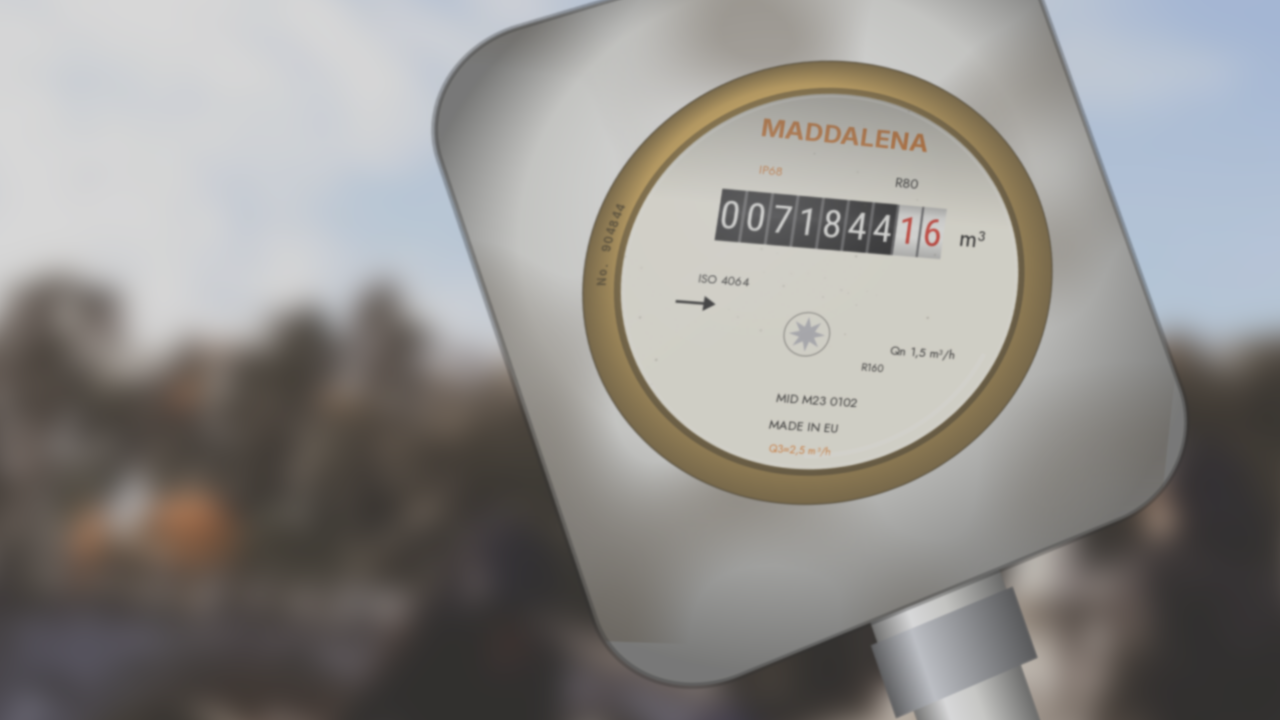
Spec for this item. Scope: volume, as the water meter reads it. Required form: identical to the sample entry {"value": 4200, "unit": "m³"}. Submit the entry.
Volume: {"value": 71844.16, "unit": "m³"}
